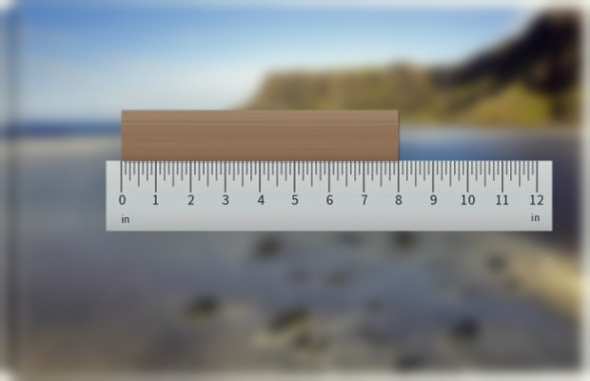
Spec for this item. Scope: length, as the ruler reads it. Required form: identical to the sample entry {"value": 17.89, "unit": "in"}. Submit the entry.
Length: {"value": 8, "unit": "in"}
